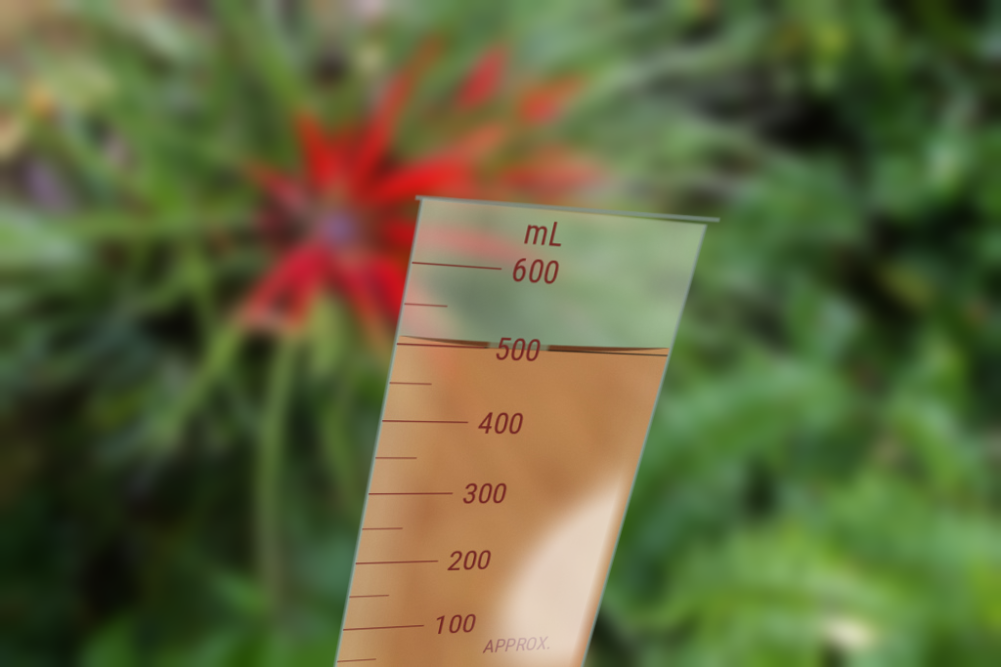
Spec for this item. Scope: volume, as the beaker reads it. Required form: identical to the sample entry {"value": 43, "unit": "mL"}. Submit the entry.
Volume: {"value": 500, "unit": "mL"}
